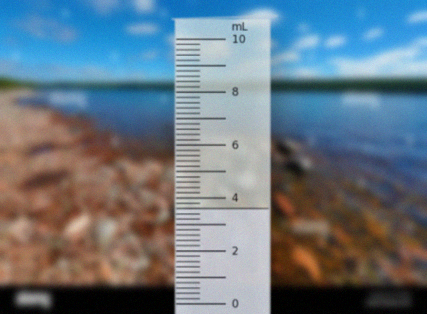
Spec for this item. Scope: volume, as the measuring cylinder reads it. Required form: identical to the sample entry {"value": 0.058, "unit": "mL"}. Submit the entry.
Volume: {"value": 3.6, "unit": "mL"}
